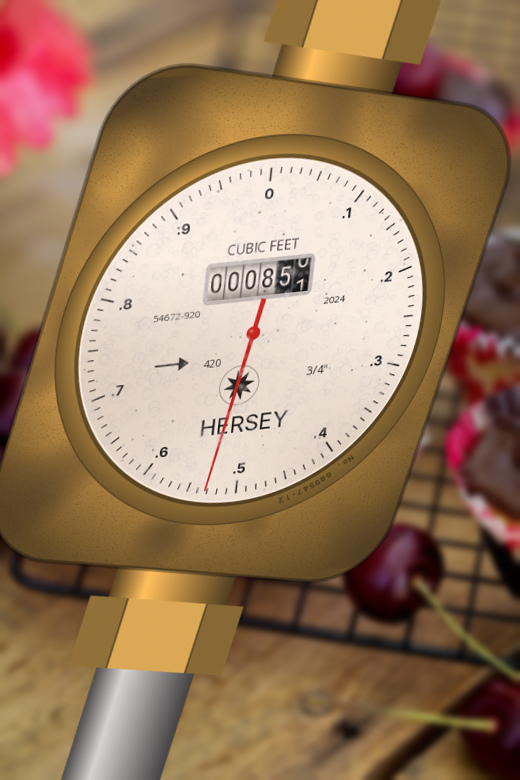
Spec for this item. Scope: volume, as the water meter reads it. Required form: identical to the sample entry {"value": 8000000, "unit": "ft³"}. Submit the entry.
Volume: {"value": 850.53, "unit": "ft³"}
